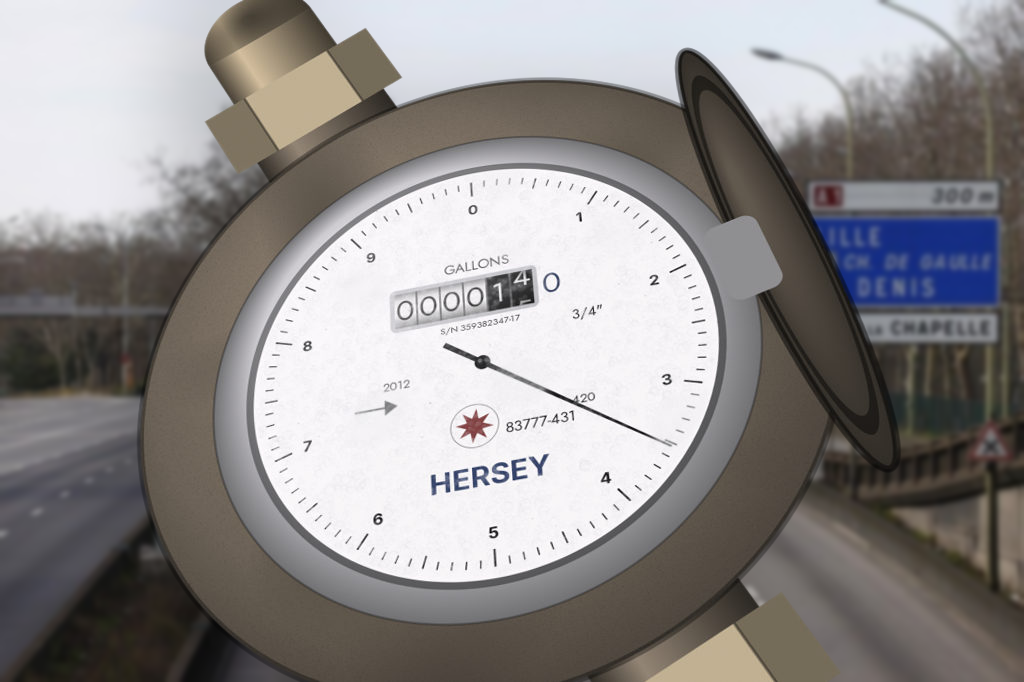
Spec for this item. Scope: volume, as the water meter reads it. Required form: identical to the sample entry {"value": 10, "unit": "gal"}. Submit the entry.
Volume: {"value": 143.5, "unit": "gal"}
